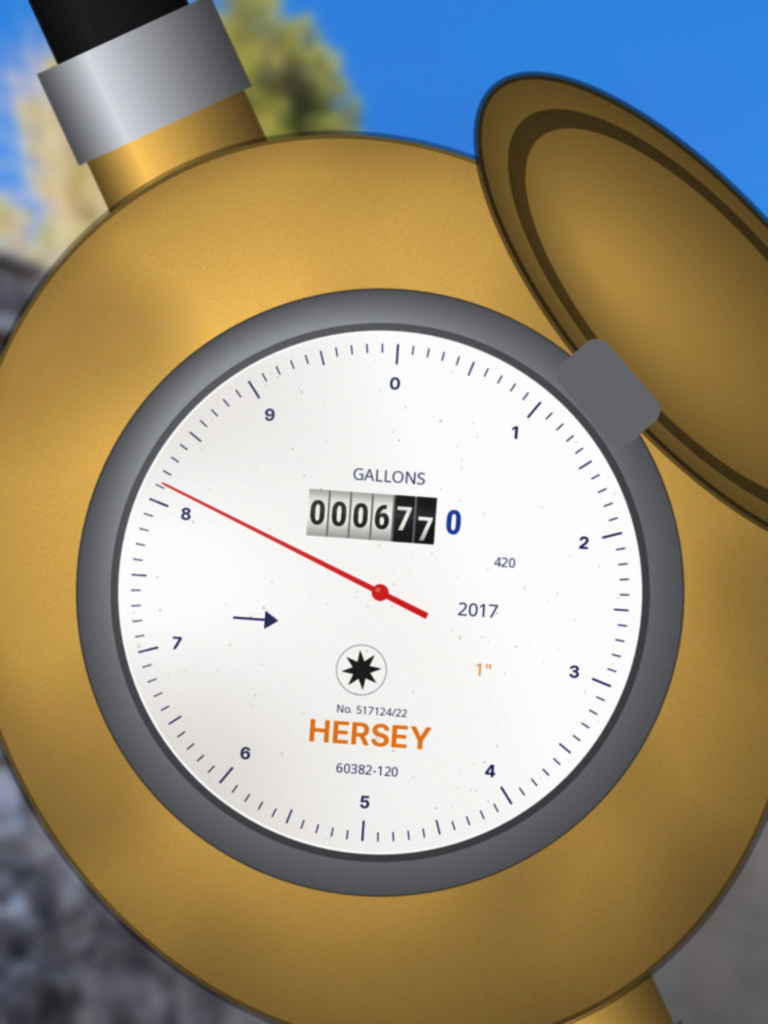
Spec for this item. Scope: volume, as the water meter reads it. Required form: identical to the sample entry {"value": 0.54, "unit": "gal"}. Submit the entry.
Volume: {"value": 6768.1, "unit": "gal"}
